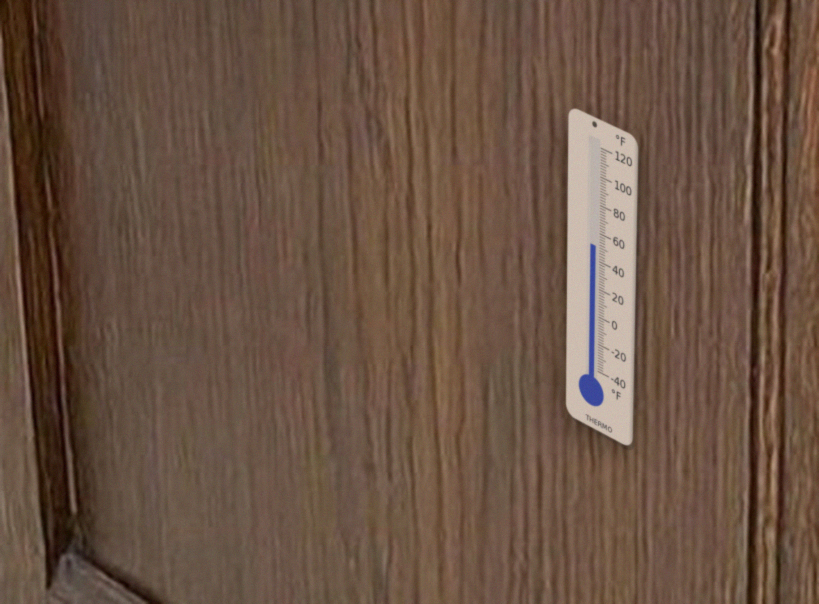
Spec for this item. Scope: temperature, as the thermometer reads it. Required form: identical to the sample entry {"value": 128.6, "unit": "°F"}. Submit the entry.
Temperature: {"value": 50, "unit": "°F"}
